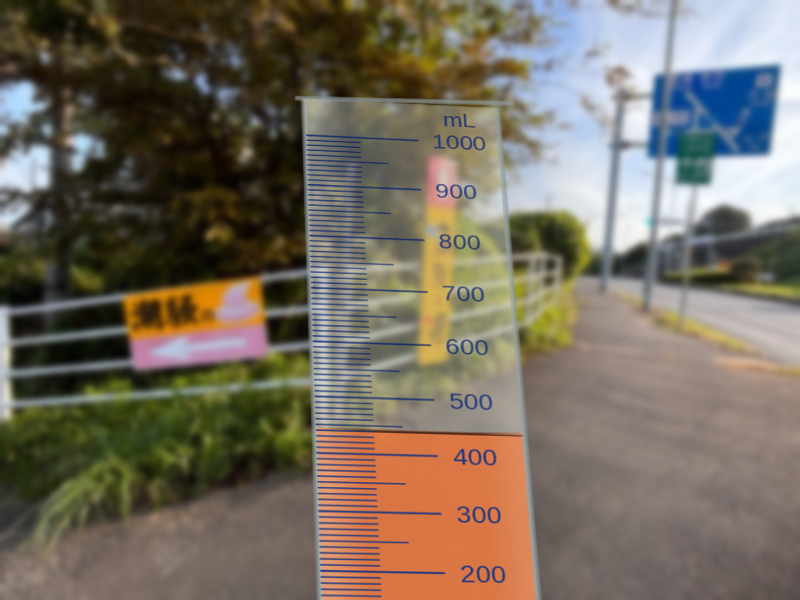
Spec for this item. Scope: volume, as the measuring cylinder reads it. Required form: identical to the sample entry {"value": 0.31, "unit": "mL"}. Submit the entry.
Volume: {"value": 440, "unit": "mL"}
